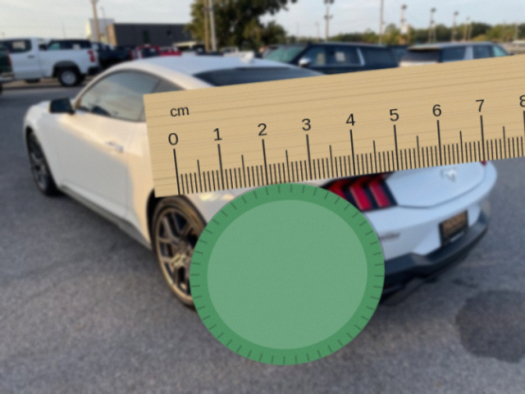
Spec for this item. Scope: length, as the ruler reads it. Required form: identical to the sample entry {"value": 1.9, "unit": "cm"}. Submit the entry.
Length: {"value": 4.5, "unit": "cm"}
